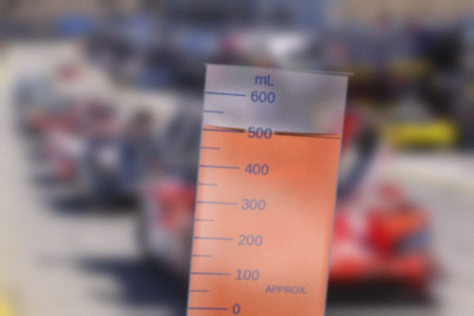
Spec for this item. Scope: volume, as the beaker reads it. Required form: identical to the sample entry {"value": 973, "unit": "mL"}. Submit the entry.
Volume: {"value": 500, "unit": "mL"}
